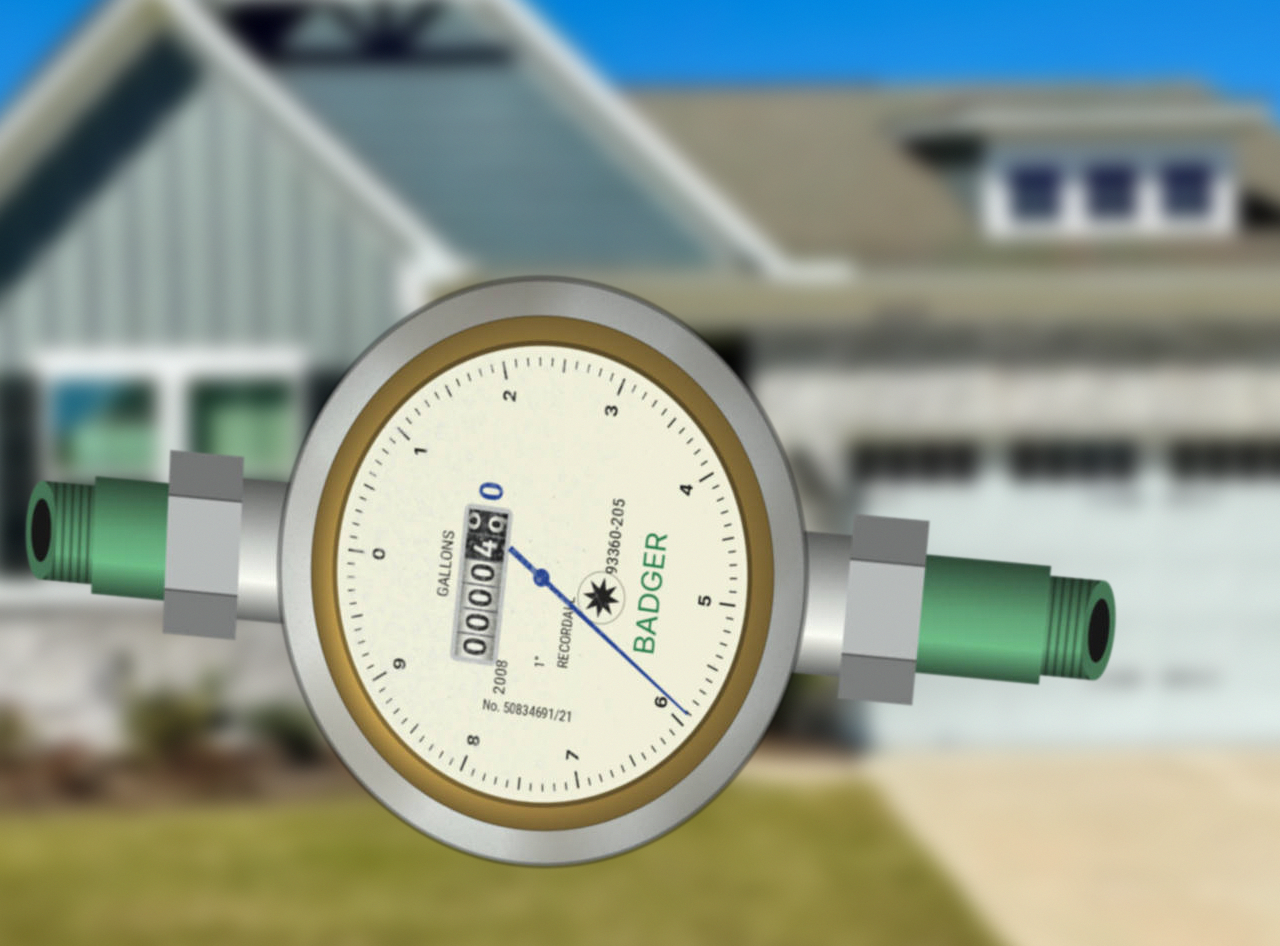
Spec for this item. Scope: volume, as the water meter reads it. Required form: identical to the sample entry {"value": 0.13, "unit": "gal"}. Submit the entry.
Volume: {"value": 485.9, "unit": "gal"}
